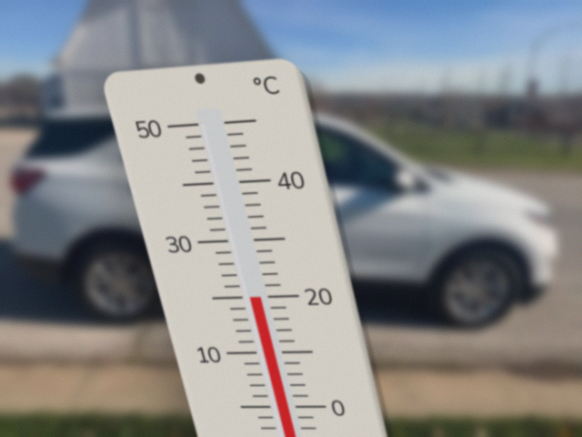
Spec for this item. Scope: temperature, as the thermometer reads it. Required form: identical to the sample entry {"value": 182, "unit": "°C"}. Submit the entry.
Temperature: {"value": 20, "unit": "°C"}
